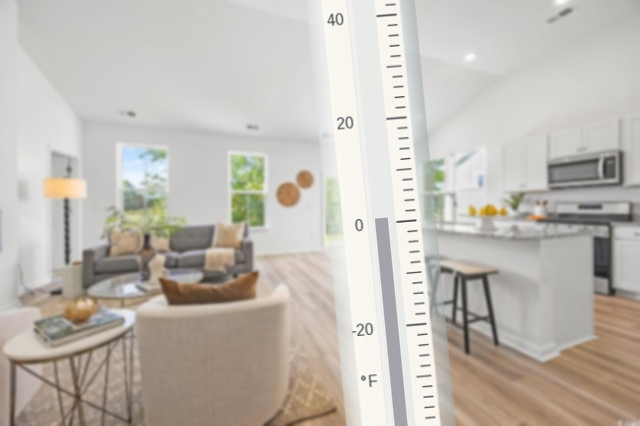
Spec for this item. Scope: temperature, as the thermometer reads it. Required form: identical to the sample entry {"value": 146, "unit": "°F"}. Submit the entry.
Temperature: {"value": 1, "unit": "°F"}
